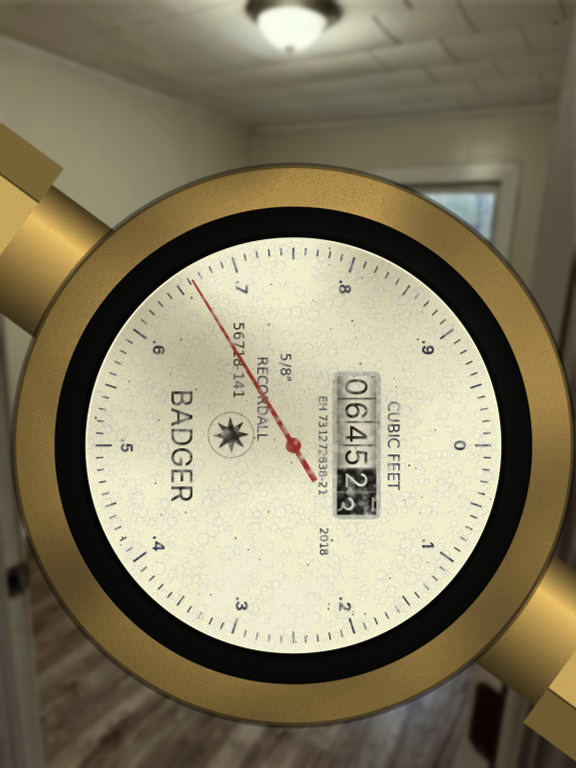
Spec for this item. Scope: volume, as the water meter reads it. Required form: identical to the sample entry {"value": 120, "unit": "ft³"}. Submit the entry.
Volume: {"value": 64522.66, "unit": "ft³"}
